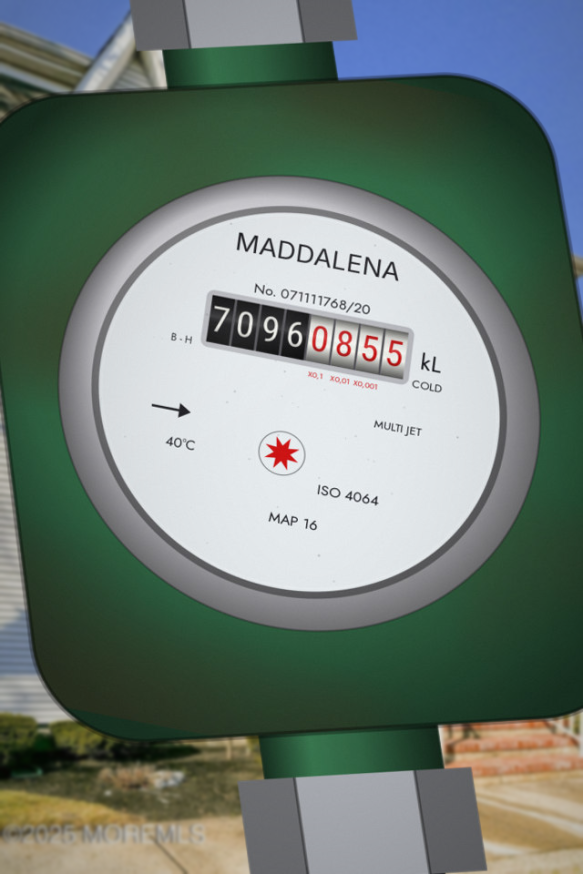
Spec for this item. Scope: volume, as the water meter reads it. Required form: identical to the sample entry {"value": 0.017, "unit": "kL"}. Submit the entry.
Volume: {"value": 7096.0855, "unit": "kL"}
